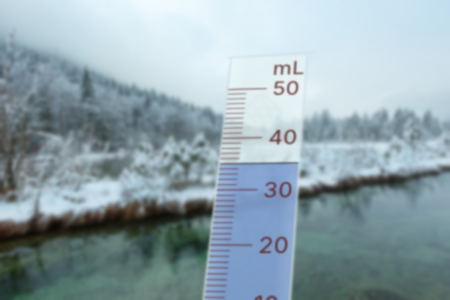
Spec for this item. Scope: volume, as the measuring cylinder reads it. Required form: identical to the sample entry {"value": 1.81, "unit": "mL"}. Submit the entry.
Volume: {"value": 35, "unit": "mL"}
